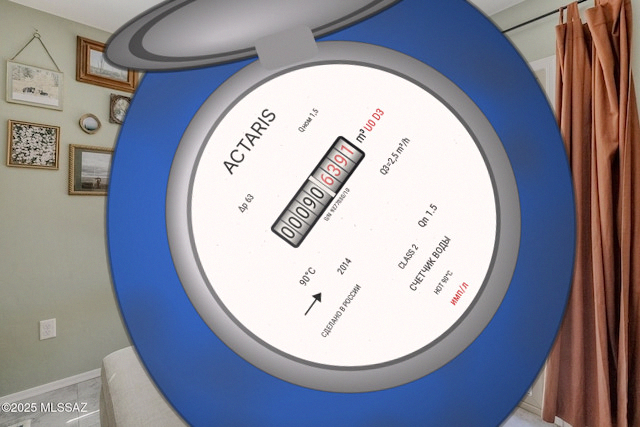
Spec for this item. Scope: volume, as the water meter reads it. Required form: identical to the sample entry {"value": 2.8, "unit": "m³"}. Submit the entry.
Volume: {"value": 90.6391, "unit": "m³"}
